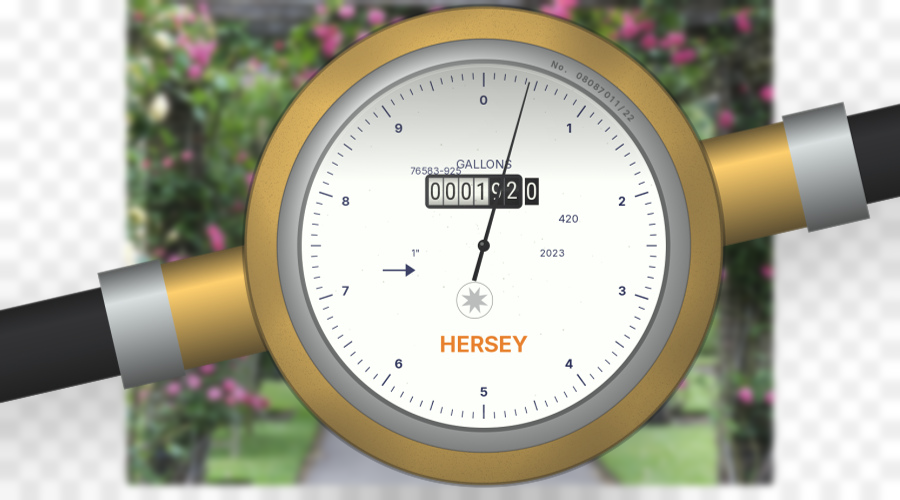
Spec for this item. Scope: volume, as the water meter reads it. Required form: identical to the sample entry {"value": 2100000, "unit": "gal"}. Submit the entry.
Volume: {"value": 1920.4, "unit": "gal"}
